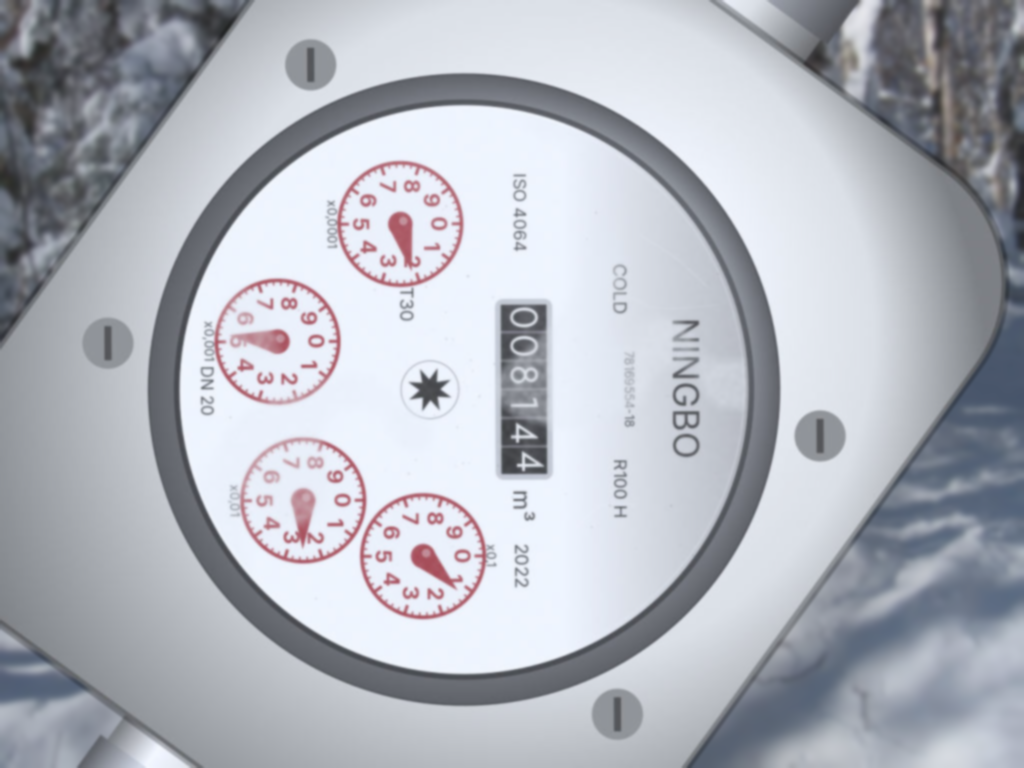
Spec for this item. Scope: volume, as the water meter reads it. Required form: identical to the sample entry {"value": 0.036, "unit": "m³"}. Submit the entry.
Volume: {"value": 8144.1252, "unit": "m³"}
